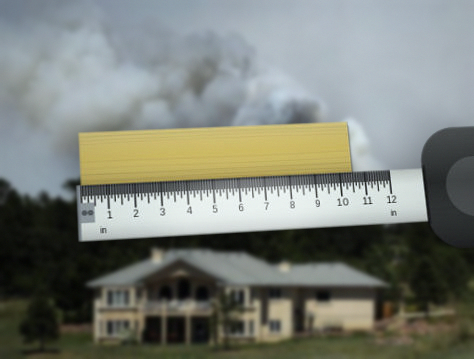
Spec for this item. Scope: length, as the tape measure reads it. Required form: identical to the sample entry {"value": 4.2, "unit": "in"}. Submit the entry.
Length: {"value": 10.5, "unit": "in"}
